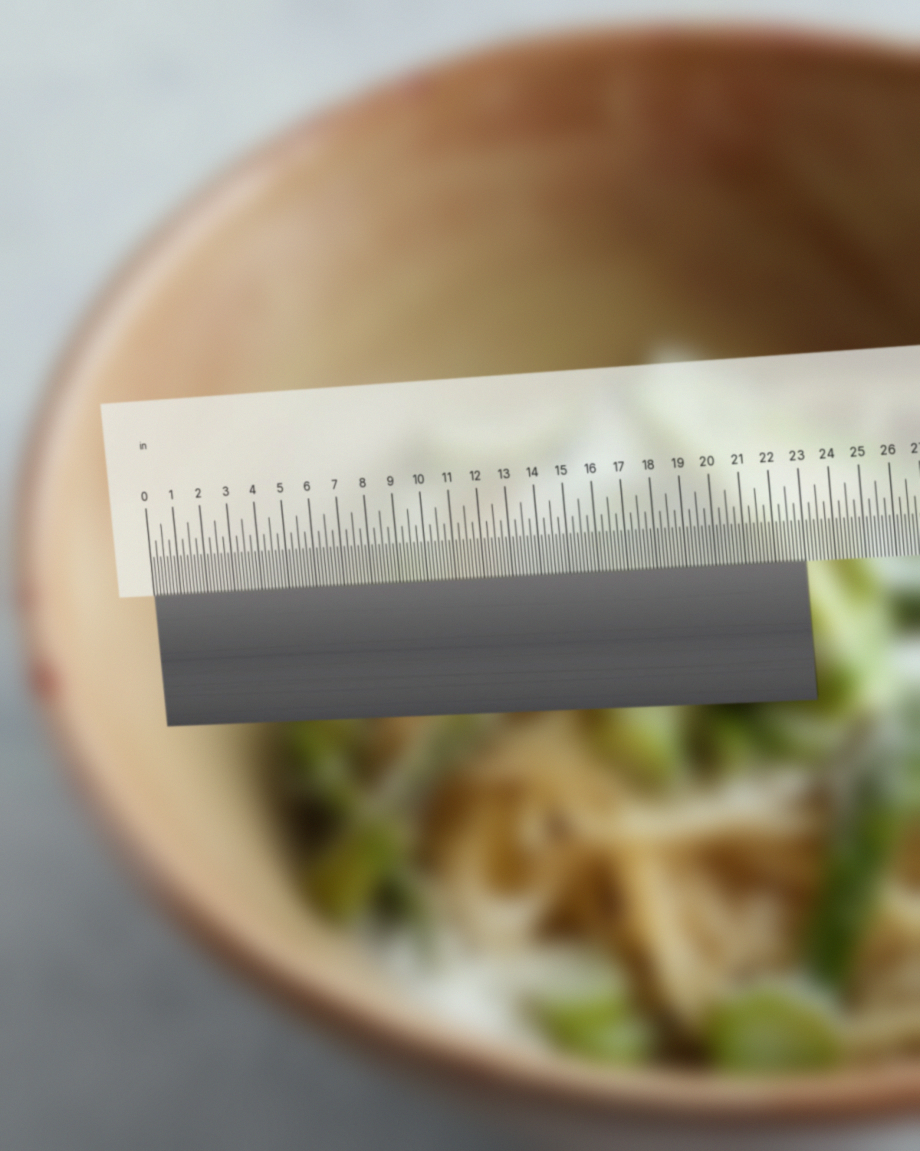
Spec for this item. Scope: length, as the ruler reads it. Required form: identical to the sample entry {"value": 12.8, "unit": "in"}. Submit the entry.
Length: {"value": 23, "unit": "in"}
